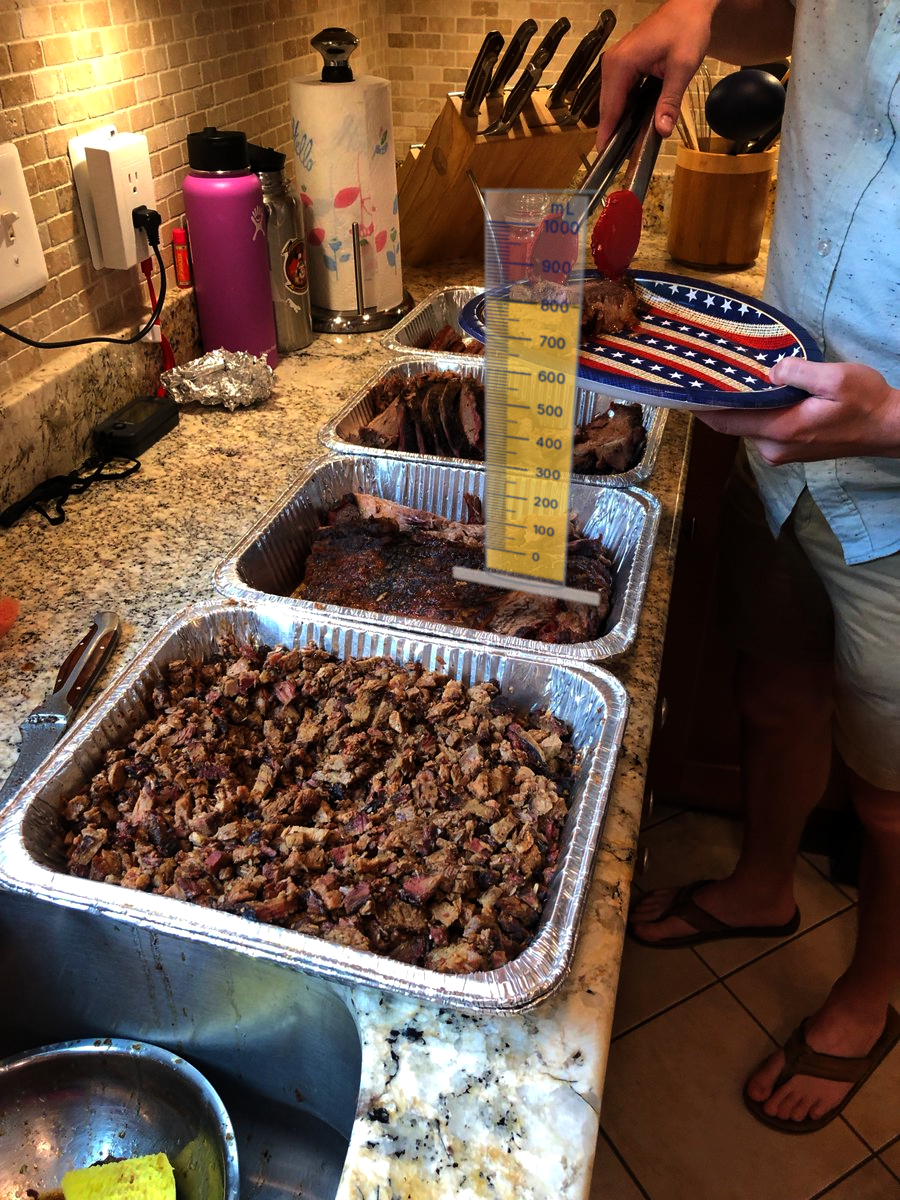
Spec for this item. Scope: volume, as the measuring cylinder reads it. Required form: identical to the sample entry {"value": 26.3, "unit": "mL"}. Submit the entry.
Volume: {"value": 800, "unit": "mL"}
